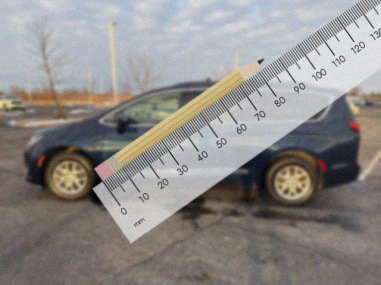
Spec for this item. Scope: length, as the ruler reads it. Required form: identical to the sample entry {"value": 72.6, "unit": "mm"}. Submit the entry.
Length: {"value": 85, "unit": "mm"}
